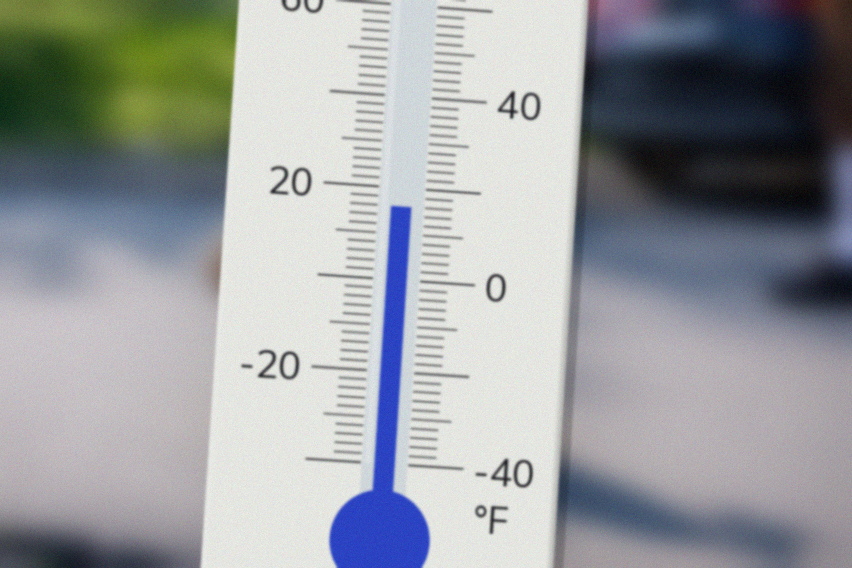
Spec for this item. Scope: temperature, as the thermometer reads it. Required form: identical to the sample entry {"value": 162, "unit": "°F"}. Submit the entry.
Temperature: {"value": 16, "unit": "°F"}
